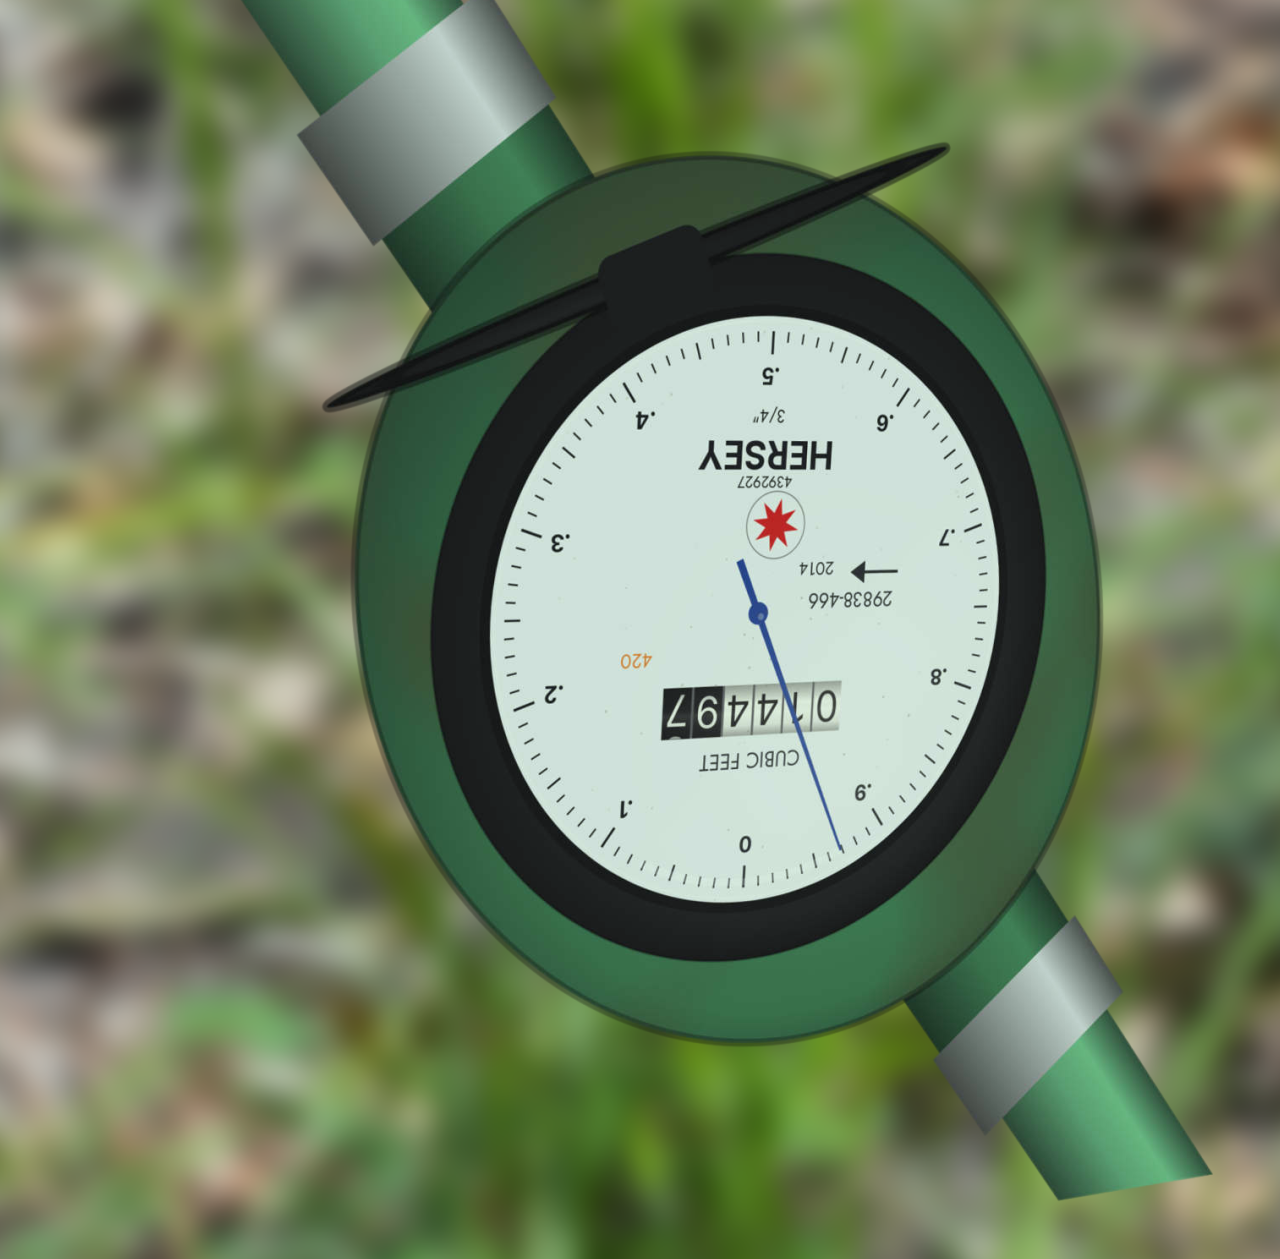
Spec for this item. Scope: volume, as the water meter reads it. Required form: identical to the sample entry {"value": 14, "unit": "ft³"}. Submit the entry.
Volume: {"value": 14496.93, "unit": "ft³"}
